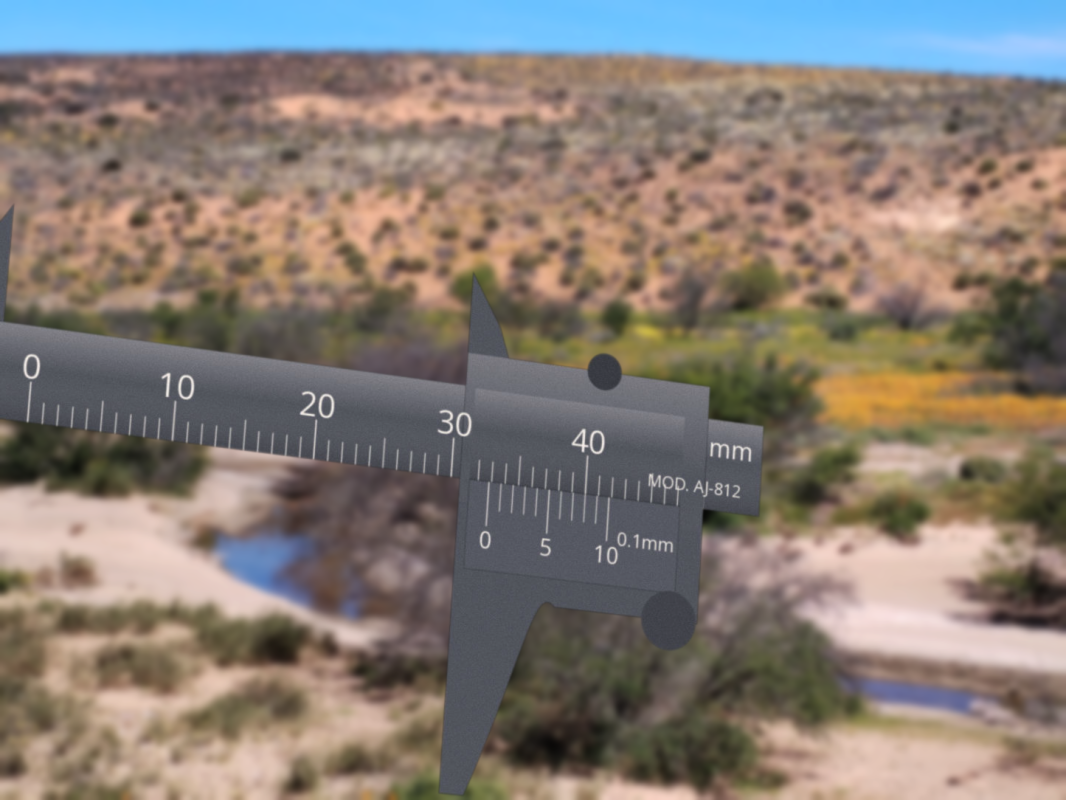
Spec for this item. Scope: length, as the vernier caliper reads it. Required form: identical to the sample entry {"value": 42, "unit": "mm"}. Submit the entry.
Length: {"value": 32.8, "unit": "mm"}
